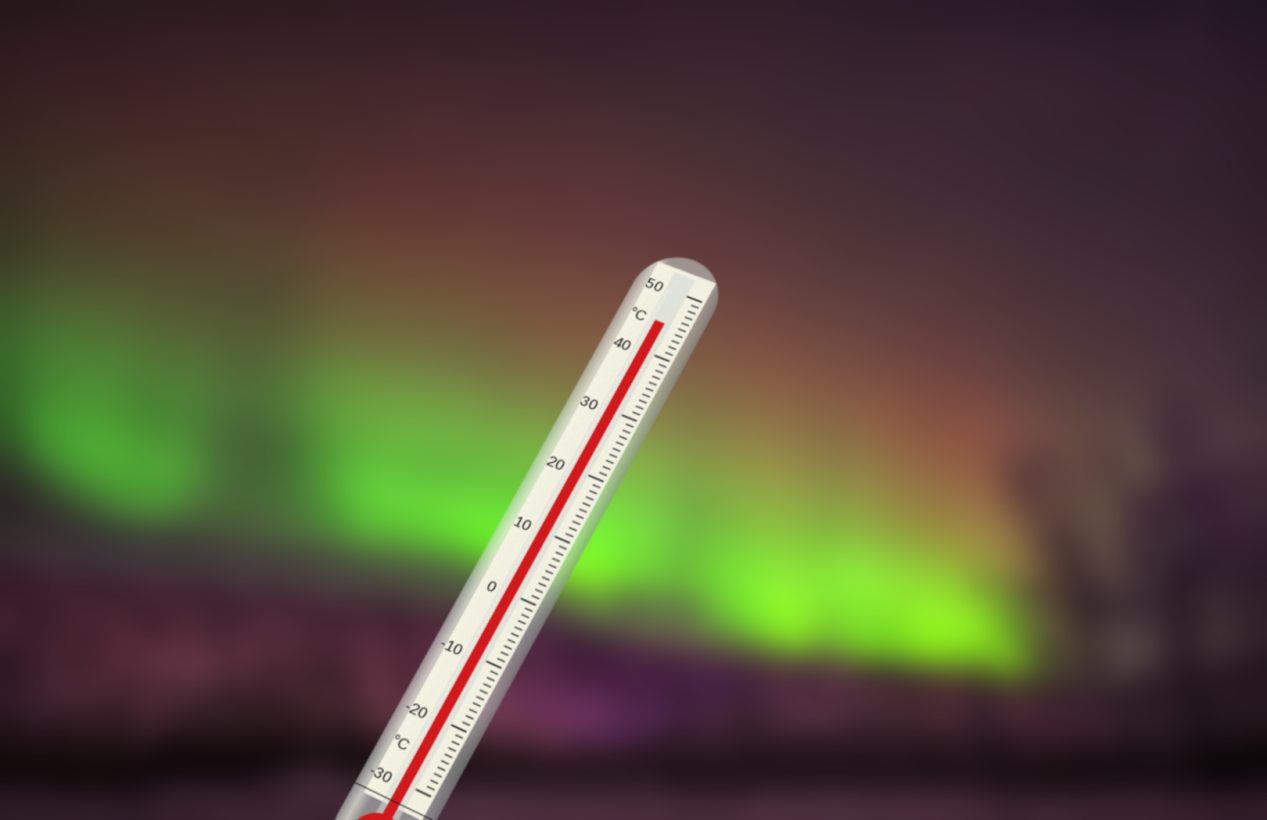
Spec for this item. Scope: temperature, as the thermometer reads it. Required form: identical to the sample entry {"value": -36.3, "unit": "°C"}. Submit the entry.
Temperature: {"value": 45, "unit": "°C"}
